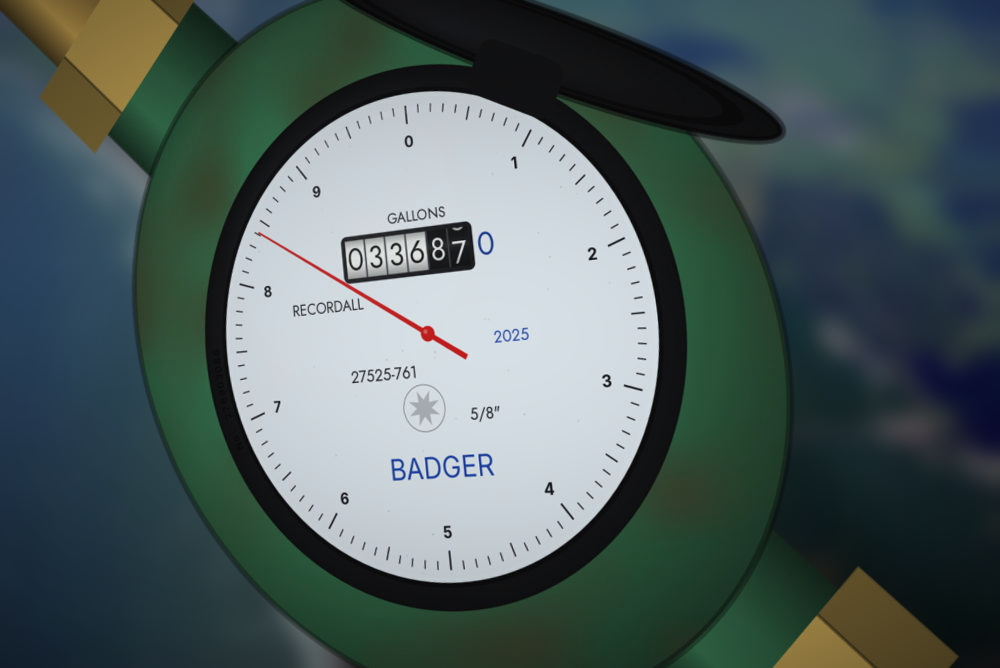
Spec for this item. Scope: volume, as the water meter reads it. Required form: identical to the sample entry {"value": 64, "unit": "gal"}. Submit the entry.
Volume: {"value": 336868.4, "unit": "gal"}
